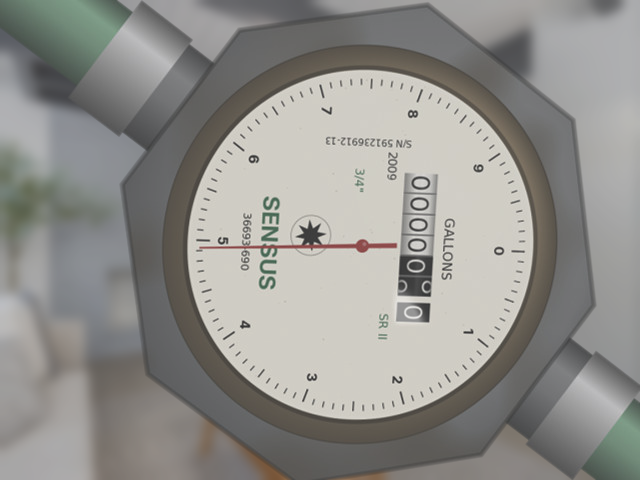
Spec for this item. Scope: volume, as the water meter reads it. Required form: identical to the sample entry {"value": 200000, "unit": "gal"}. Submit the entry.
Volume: {"value": 84.9, "unit": "gal"}
